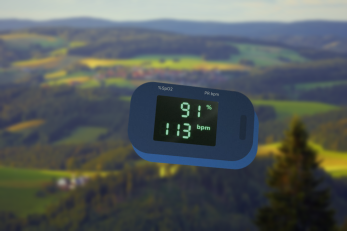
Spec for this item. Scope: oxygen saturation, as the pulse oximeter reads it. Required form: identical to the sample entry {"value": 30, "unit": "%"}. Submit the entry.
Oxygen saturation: {"value": 91, "unit": "%"}
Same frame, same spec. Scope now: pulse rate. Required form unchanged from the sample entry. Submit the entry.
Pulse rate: {"value": 113, "unit": "bpm"}
